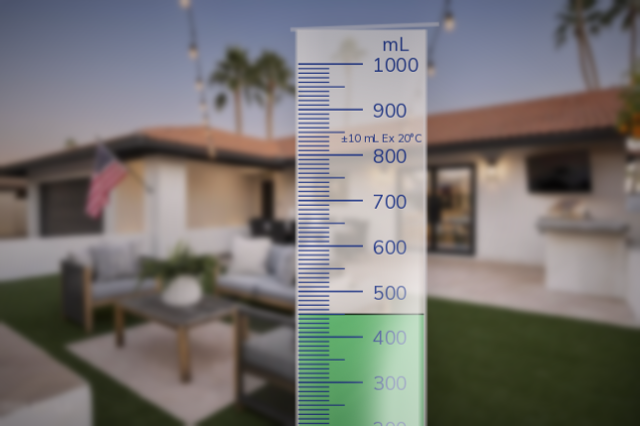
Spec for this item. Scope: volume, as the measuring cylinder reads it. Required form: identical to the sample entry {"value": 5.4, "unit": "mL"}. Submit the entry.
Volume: {"value": 450, "unit": "mL"}
